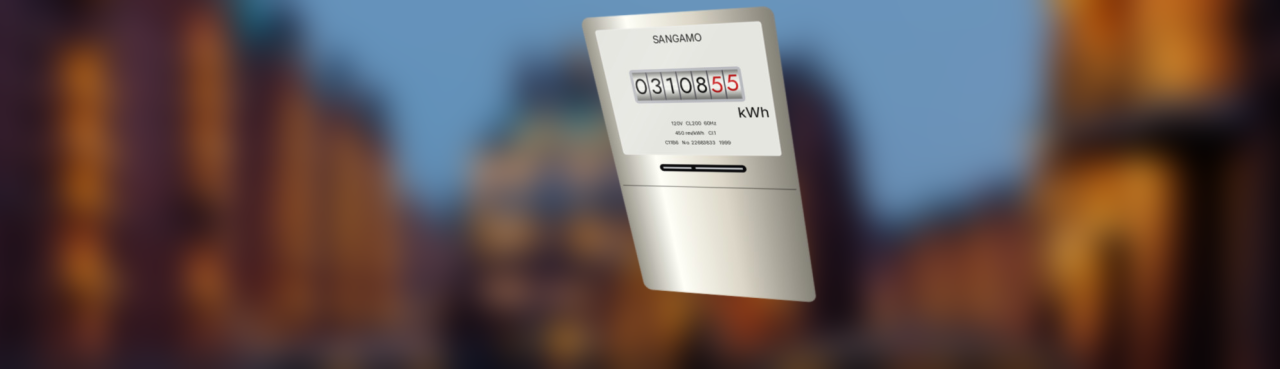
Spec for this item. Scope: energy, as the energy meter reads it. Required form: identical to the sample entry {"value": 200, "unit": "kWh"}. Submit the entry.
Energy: {"value": 3108.55, "unit": "kWh"}
